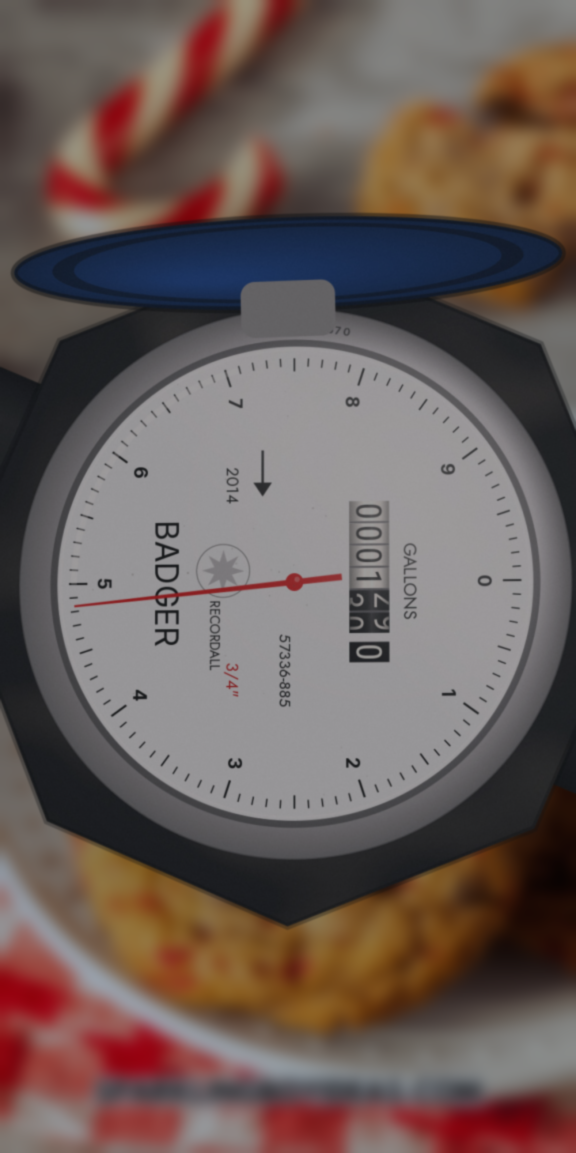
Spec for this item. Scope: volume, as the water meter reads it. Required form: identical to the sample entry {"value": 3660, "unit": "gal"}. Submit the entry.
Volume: {"value": 1294.8, "unit": "gal"}
